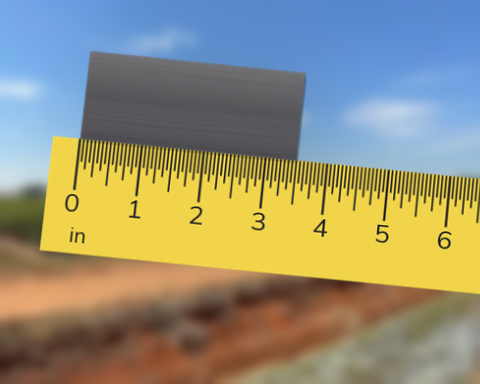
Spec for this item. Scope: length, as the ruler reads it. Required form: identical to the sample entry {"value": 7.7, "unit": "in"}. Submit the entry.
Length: {"value": 3.5, "unit": "in"}
